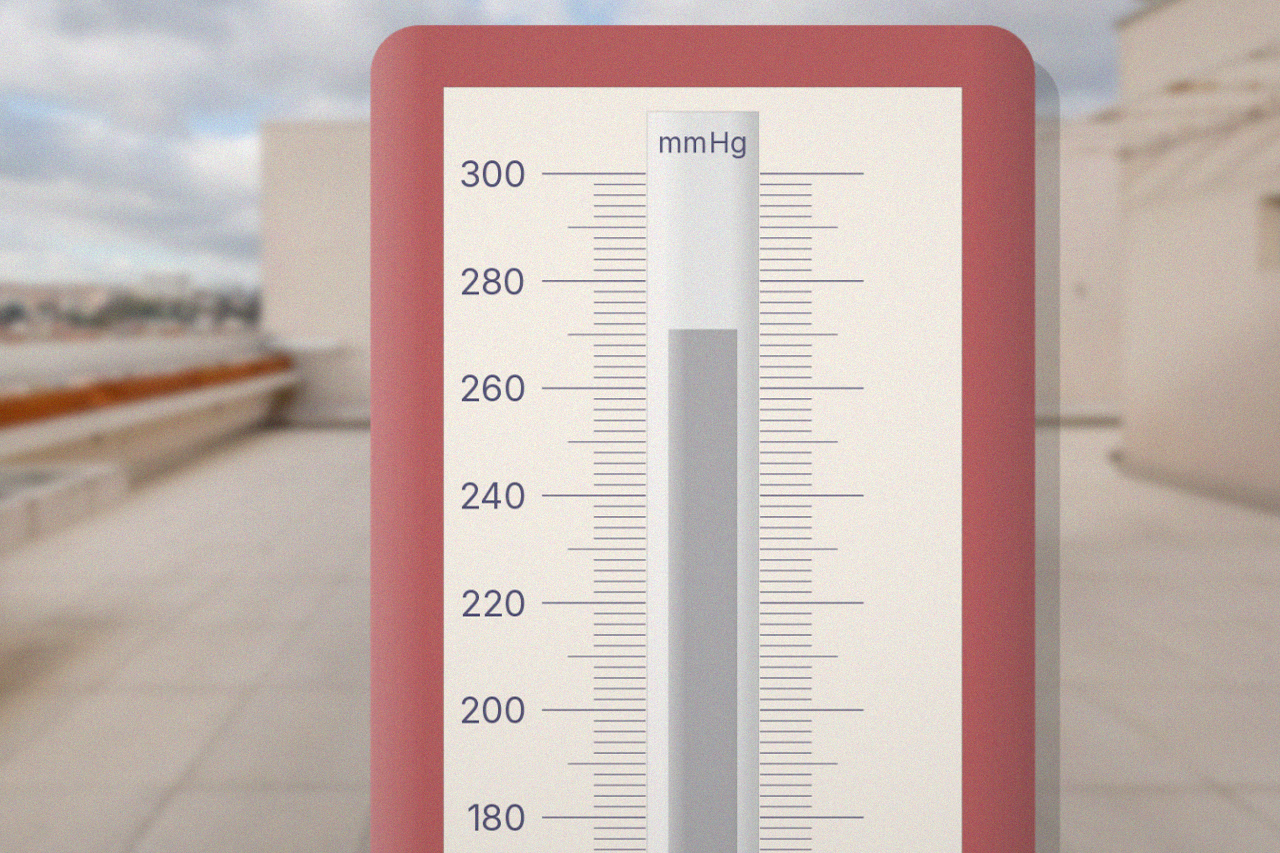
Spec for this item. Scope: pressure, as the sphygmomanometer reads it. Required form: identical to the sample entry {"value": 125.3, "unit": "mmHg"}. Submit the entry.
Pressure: {"value": 271, "unit": "mmHg"}
